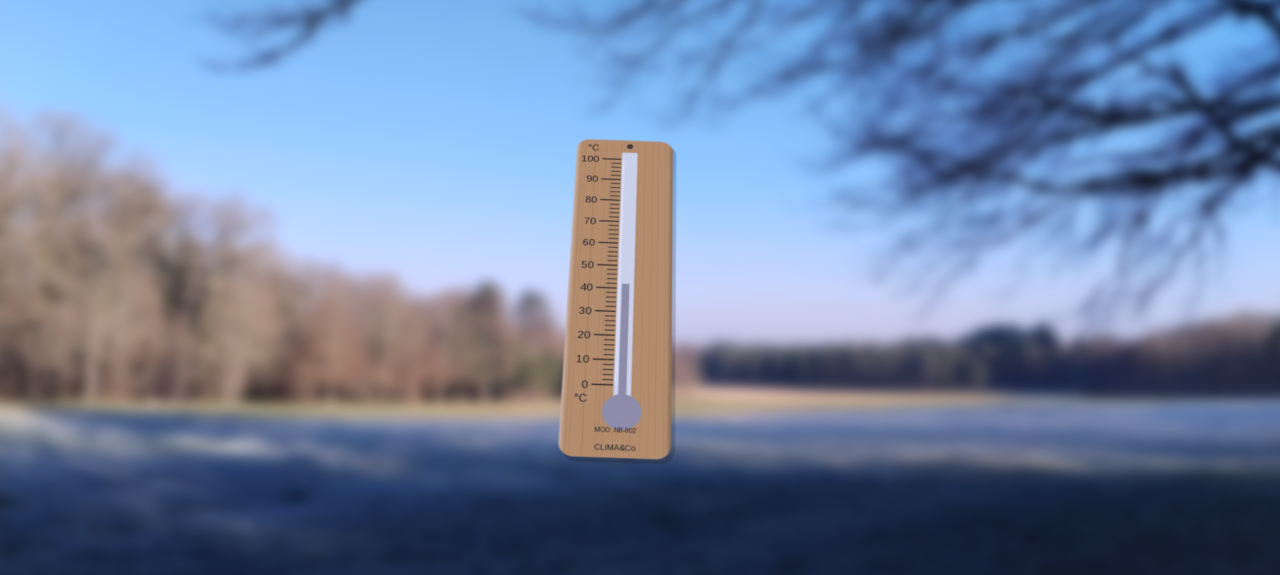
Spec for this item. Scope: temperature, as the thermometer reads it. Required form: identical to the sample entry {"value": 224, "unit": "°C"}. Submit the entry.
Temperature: {"value": 42, "unit": "°C"}
